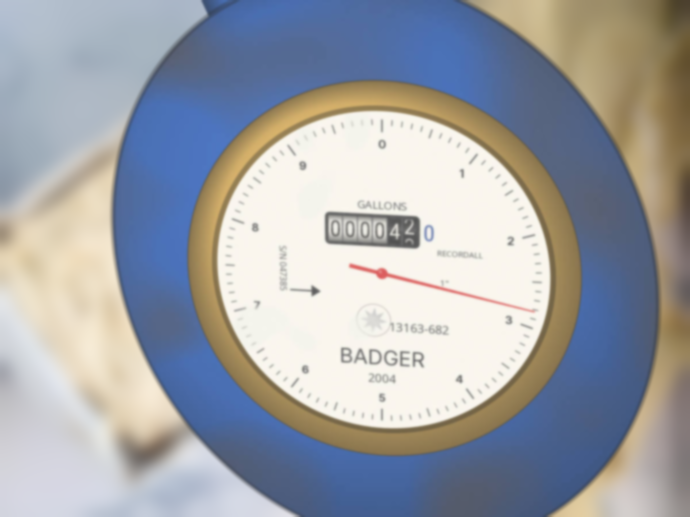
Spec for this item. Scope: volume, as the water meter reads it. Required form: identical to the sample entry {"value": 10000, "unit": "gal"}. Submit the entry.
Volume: {"value": 422.8, "unit": "gal"}
